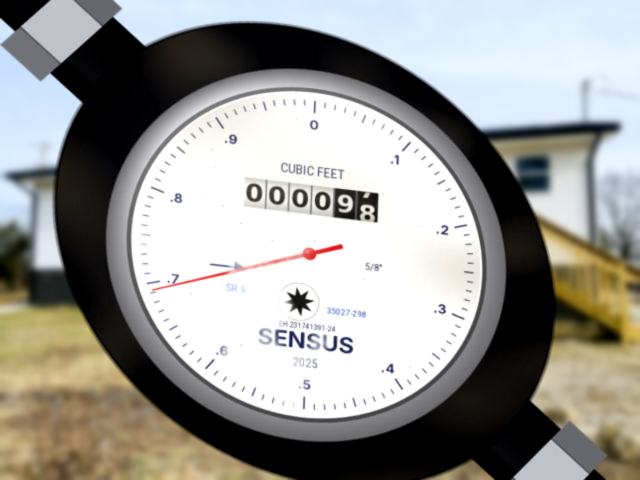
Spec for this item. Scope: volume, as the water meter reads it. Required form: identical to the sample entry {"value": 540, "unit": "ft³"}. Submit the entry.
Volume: {"value": 97.69, "unit": "ft³"}
